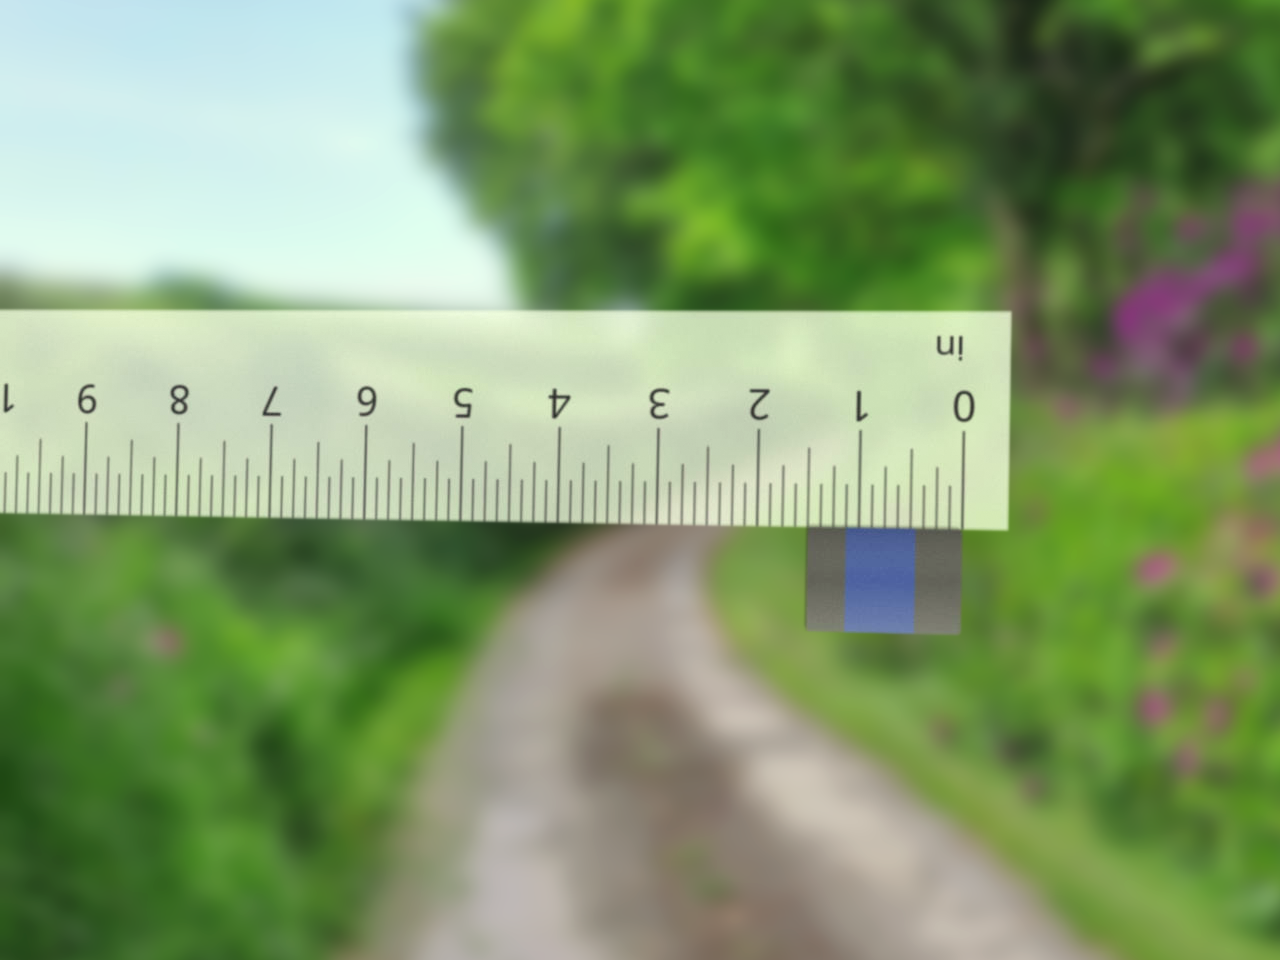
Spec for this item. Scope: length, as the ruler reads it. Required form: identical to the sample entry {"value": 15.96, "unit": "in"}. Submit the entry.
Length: {"value": 1.5, "unit": "in"}
